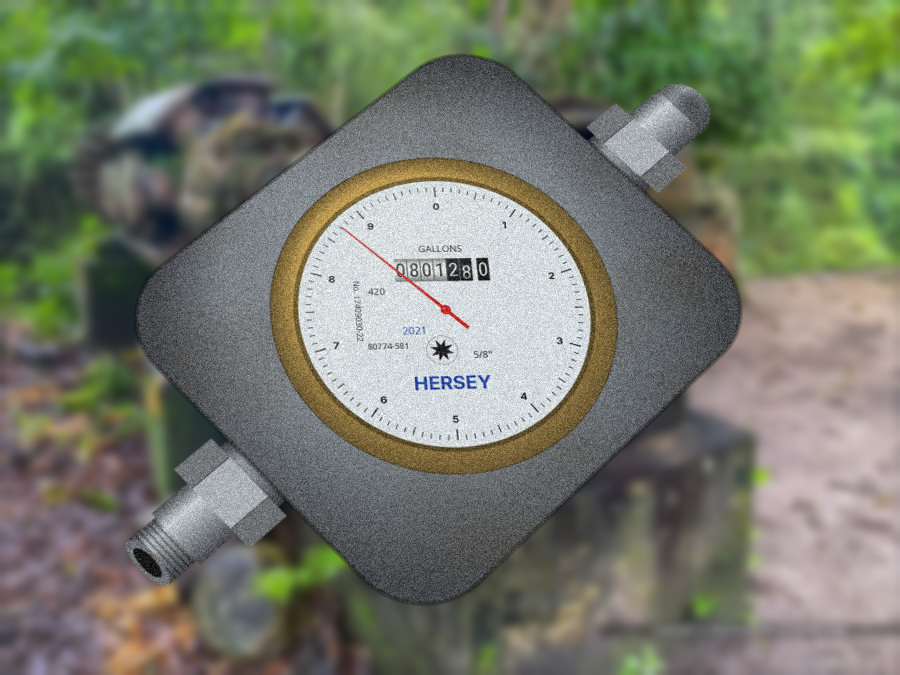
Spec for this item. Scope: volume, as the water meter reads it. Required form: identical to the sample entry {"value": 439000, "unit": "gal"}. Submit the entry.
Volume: {"value": 801278.7, "unit": "gal"}
